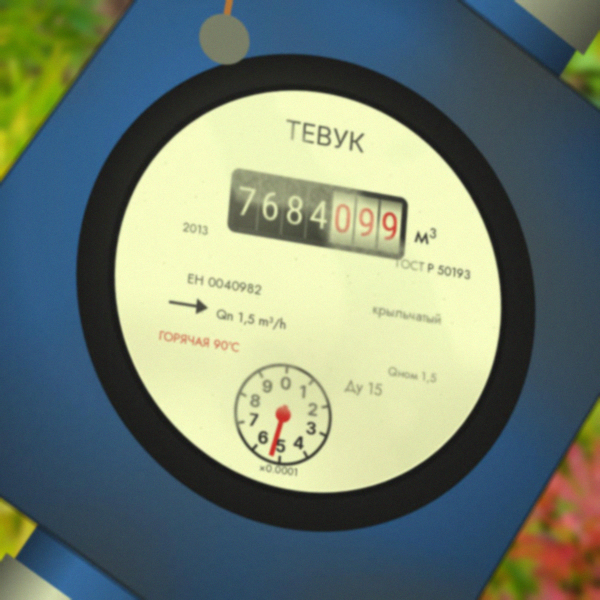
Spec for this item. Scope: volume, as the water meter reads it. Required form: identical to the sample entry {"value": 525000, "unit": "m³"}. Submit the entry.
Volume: {"value": 7684.0995, "unit": "m³"}
